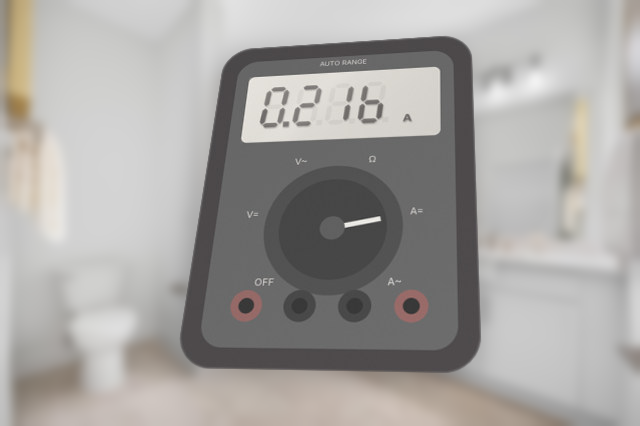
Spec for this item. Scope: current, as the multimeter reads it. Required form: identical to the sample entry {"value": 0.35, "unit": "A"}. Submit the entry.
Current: {"value": 0.216, "unit": "A"}
